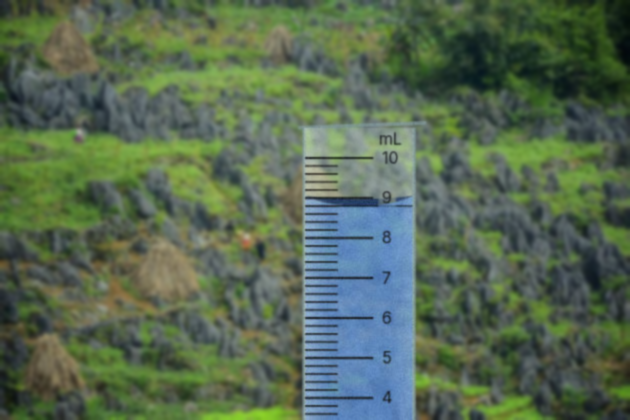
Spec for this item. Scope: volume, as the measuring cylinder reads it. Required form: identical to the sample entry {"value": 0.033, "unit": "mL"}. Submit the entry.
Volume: {"value": 8.8, "unit": "mL"}
